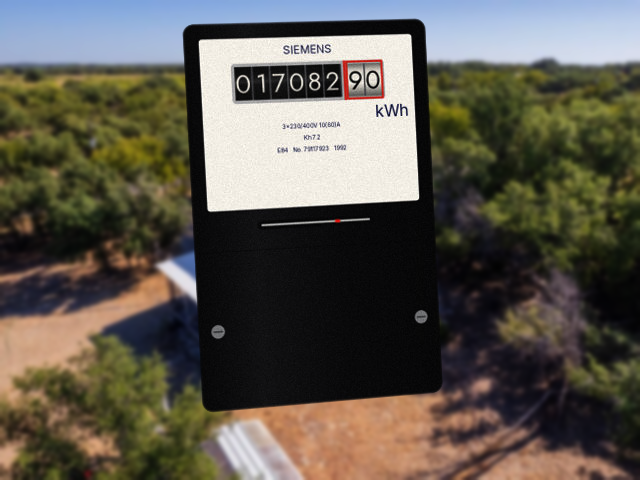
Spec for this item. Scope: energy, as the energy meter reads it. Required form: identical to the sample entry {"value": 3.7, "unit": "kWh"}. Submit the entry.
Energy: {"value": 17082.90, "unit": "kWh"}
